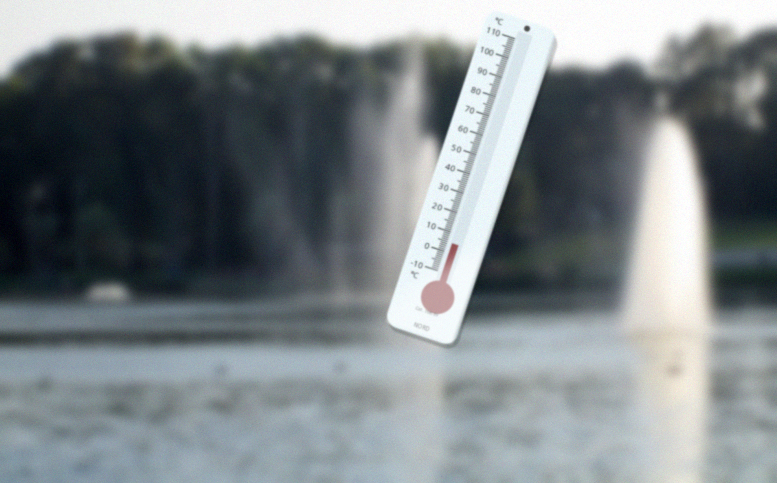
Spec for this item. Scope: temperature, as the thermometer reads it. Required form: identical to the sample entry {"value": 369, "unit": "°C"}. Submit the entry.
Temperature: {"value": 5, "unit": "°C"}
